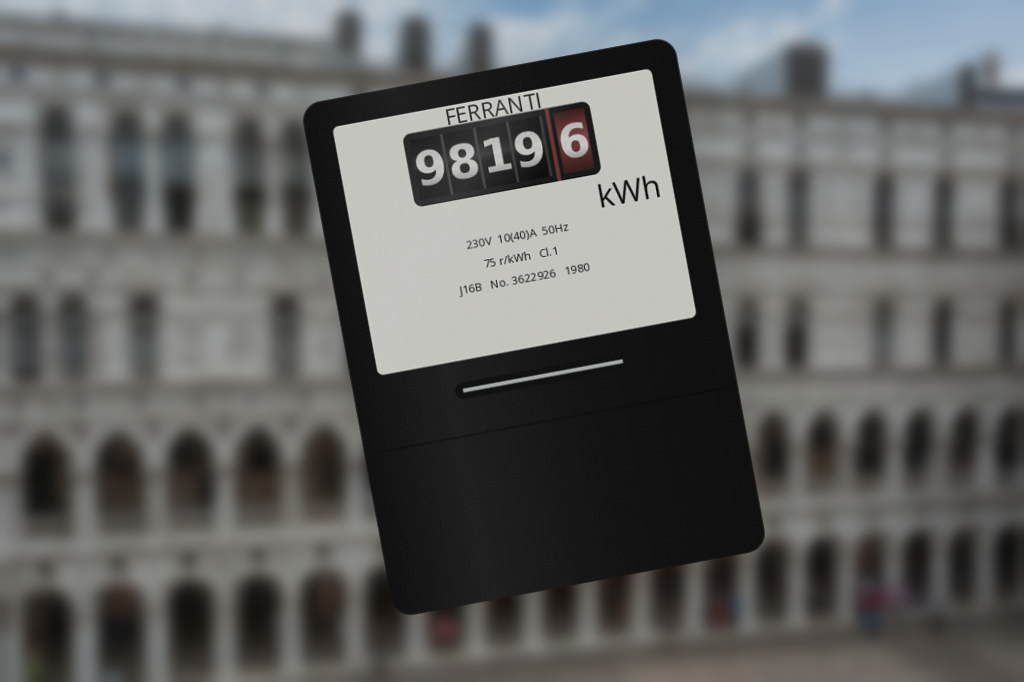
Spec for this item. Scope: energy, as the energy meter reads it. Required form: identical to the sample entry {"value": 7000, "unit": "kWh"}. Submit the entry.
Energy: {"value": 9819.6, "unit": "kWh"}
